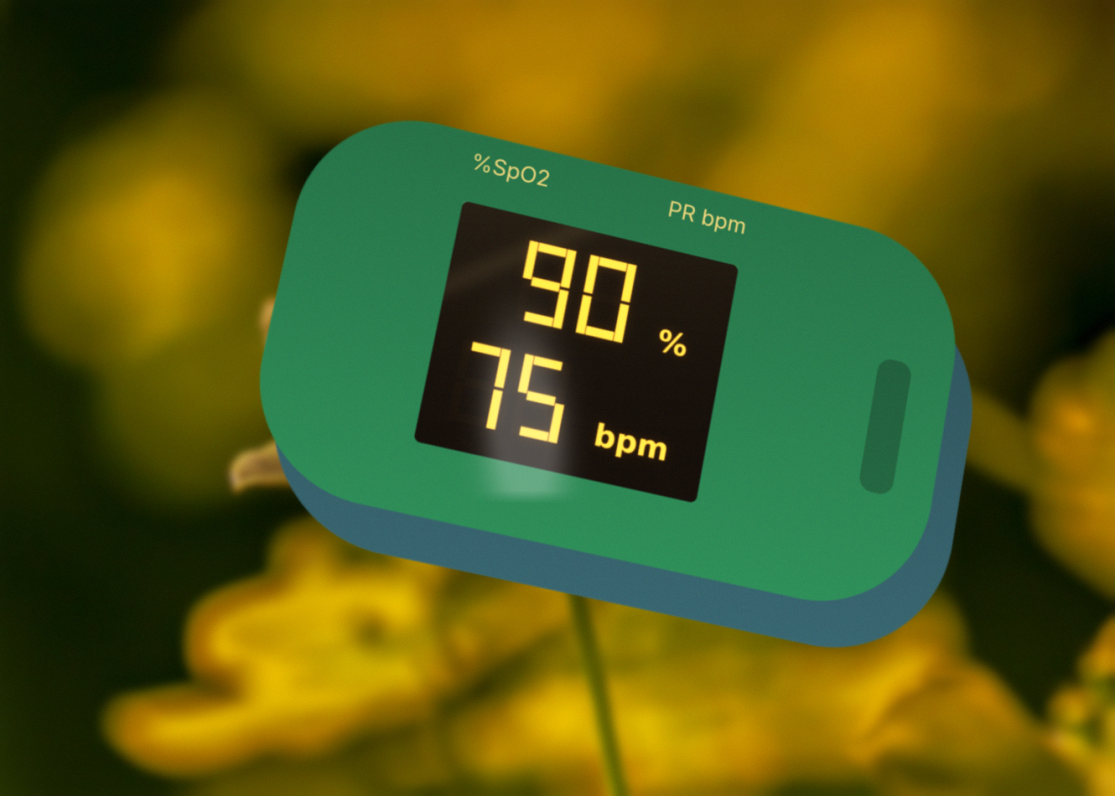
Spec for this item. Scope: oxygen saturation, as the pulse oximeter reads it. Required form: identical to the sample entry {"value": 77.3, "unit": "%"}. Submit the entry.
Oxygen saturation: {"value": 90, "unit": "%"}
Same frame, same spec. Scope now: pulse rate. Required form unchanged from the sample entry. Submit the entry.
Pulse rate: {"value": 75, "unit": "bpm"}
